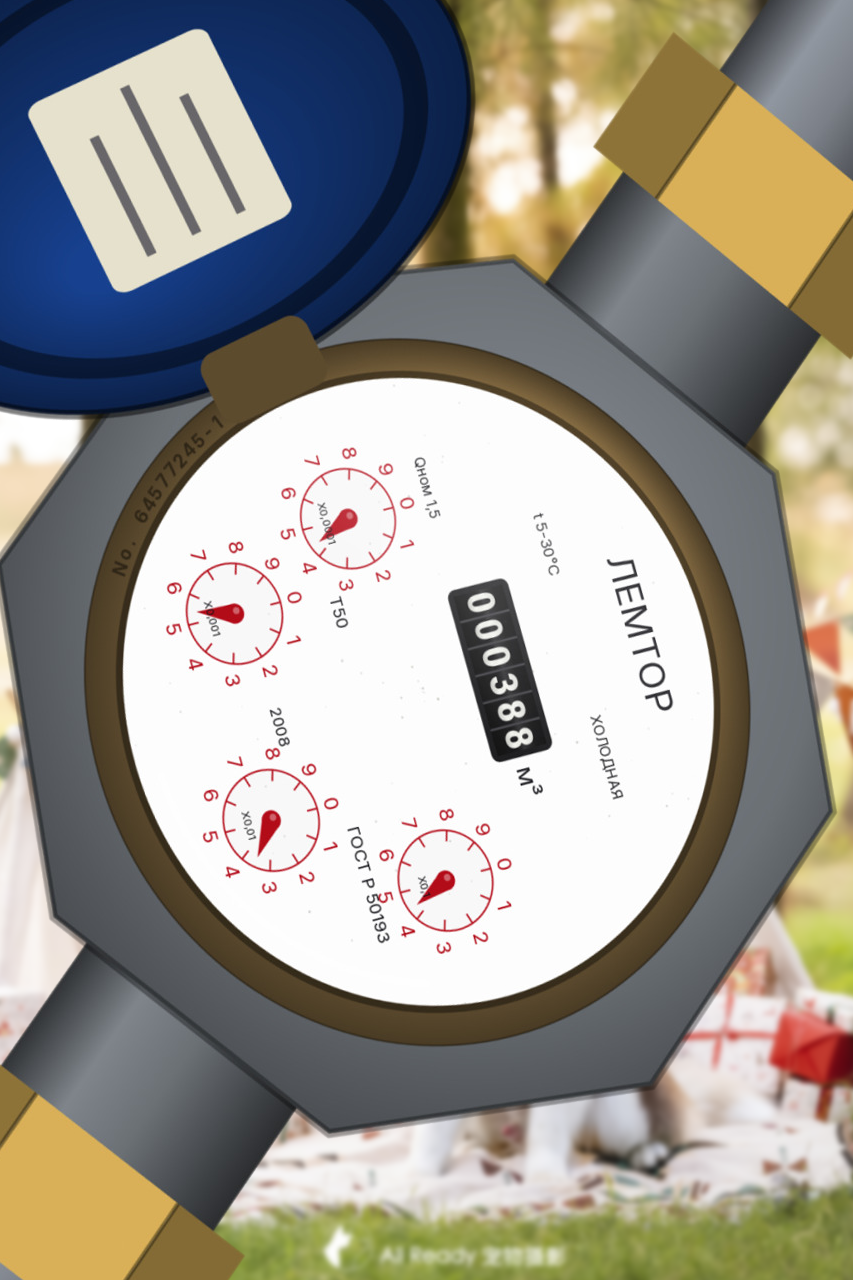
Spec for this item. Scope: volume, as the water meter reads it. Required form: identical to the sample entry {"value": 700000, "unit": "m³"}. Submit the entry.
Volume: {"value": 388.4354, "unit": "m³"}
